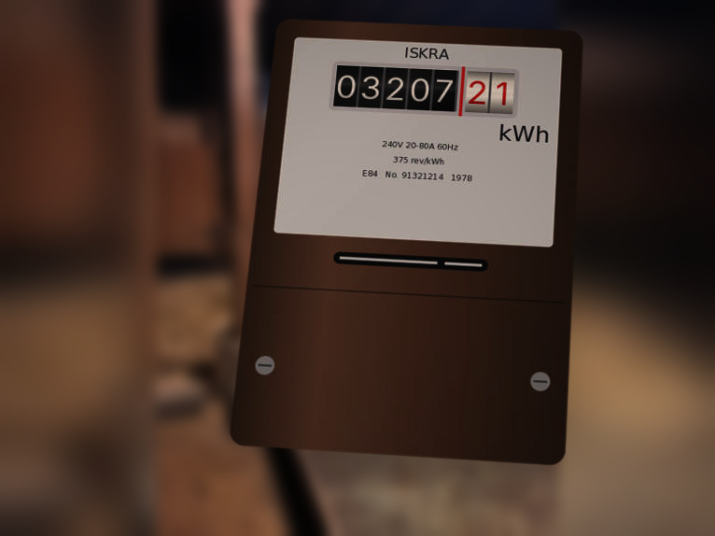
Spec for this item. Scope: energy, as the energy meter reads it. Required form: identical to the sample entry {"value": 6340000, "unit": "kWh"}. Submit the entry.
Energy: {"value": 3207.21, "unit": "kWh"}
